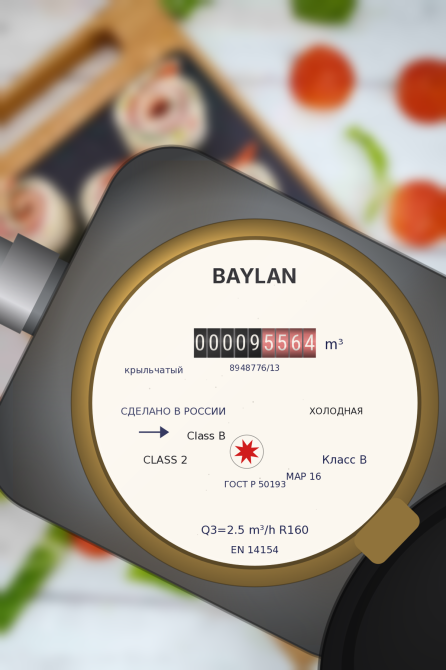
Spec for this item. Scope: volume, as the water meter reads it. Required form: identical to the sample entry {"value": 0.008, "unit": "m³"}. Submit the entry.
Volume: {"value": 9.5564, "unit": "m³"}
